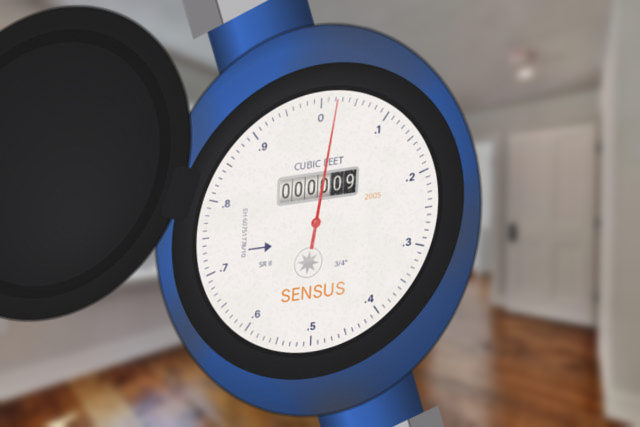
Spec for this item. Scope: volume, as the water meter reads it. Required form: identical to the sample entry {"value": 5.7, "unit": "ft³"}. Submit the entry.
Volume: {"value": 9.02, "unit": "ft³"}
